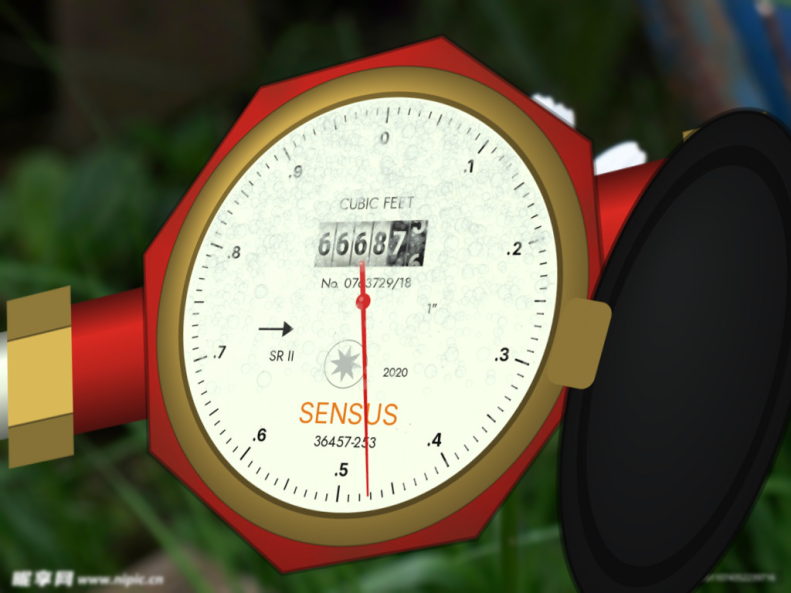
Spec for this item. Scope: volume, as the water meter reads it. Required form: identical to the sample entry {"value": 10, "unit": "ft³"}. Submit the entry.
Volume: {"value": 666875.47, "unit": "ft³"}
